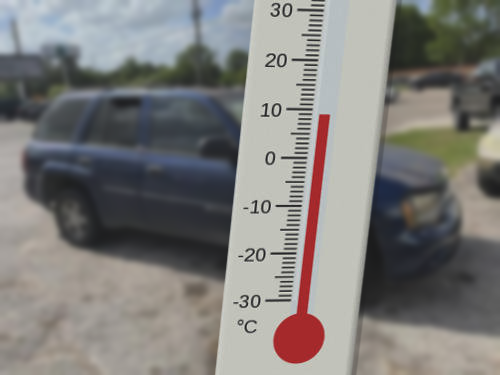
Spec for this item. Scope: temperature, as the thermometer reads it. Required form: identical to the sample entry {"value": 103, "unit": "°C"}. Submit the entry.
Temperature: {"value": 9, "unit": "°C"}
